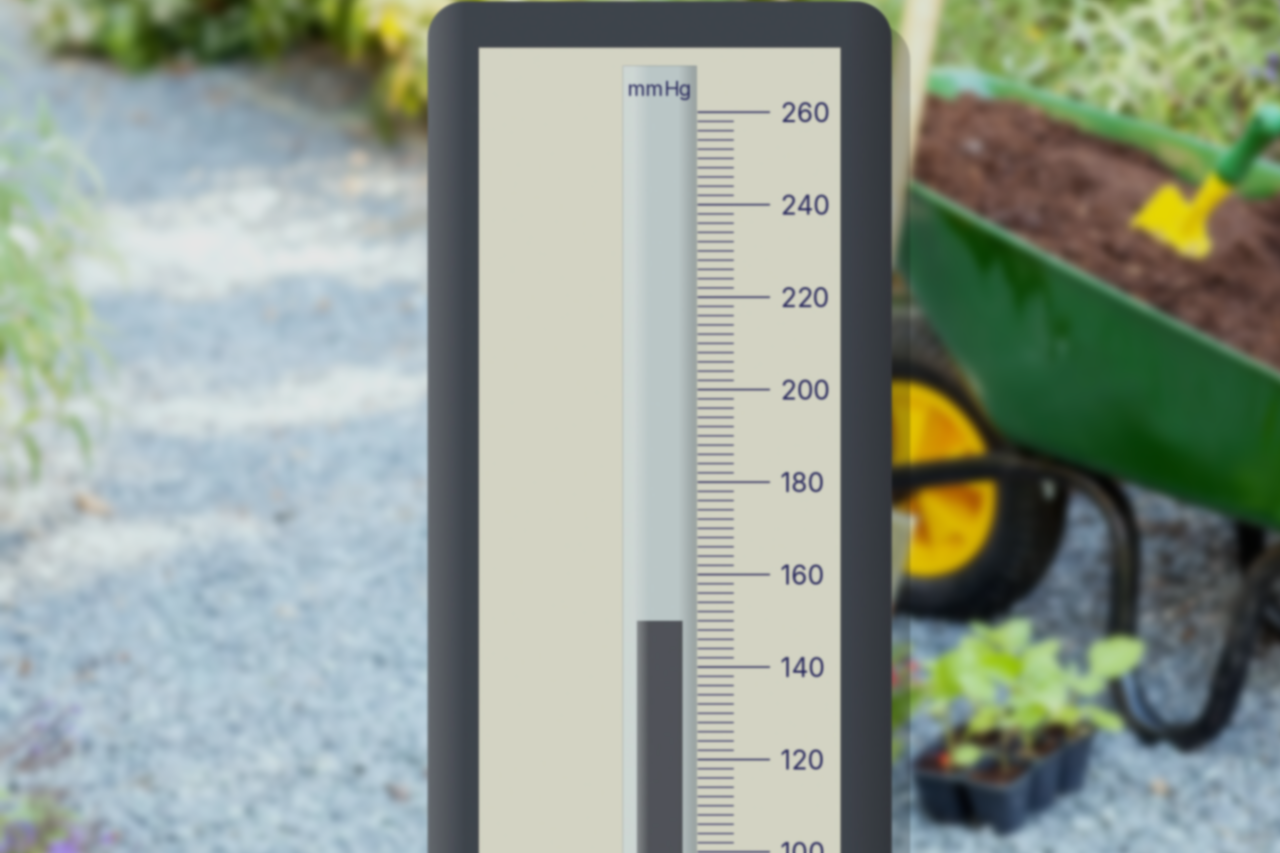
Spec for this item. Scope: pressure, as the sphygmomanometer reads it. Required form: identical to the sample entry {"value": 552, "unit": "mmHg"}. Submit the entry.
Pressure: {"value": 150, "unit": "mmHg"}
